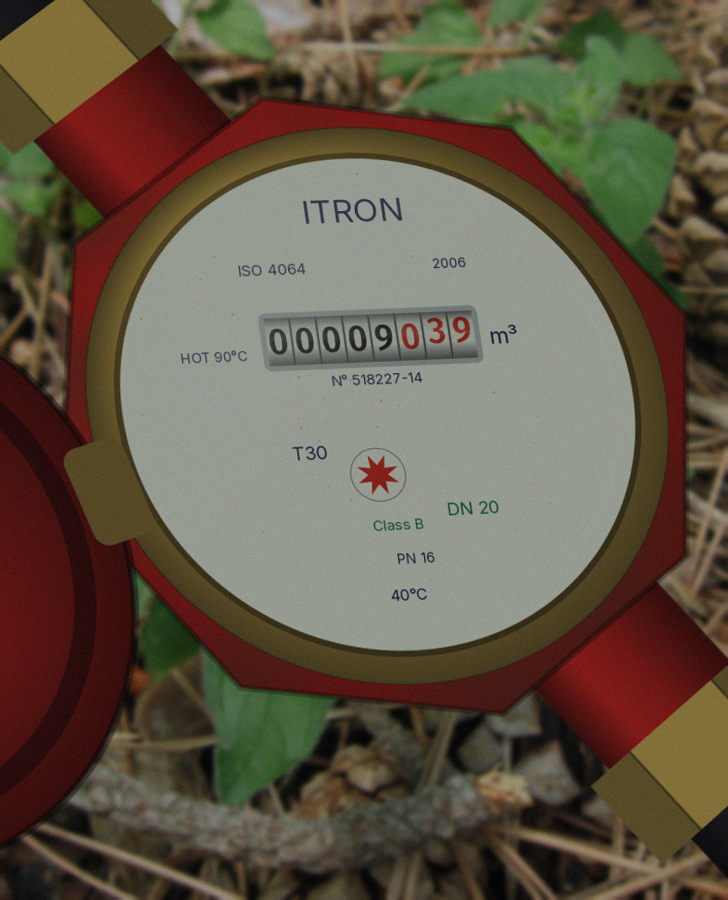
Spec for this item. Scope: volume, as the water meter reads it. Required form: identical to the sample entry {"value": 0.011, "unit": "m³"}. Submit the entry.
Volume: {"value": 9.039, "unit": "m³"}
